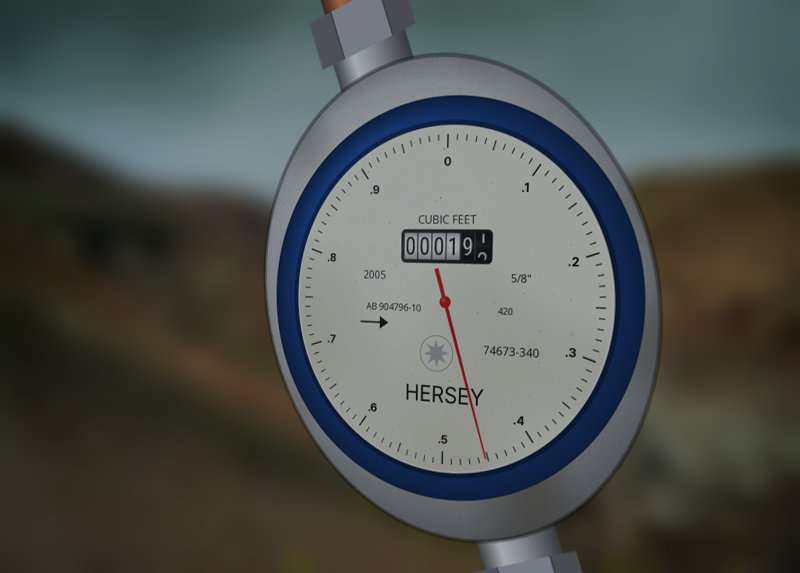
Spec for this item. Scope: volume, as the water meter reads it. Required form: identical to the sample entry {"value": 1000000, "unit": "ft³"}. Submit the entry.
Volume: {"value": 191.45, "unit": "ft³"}
